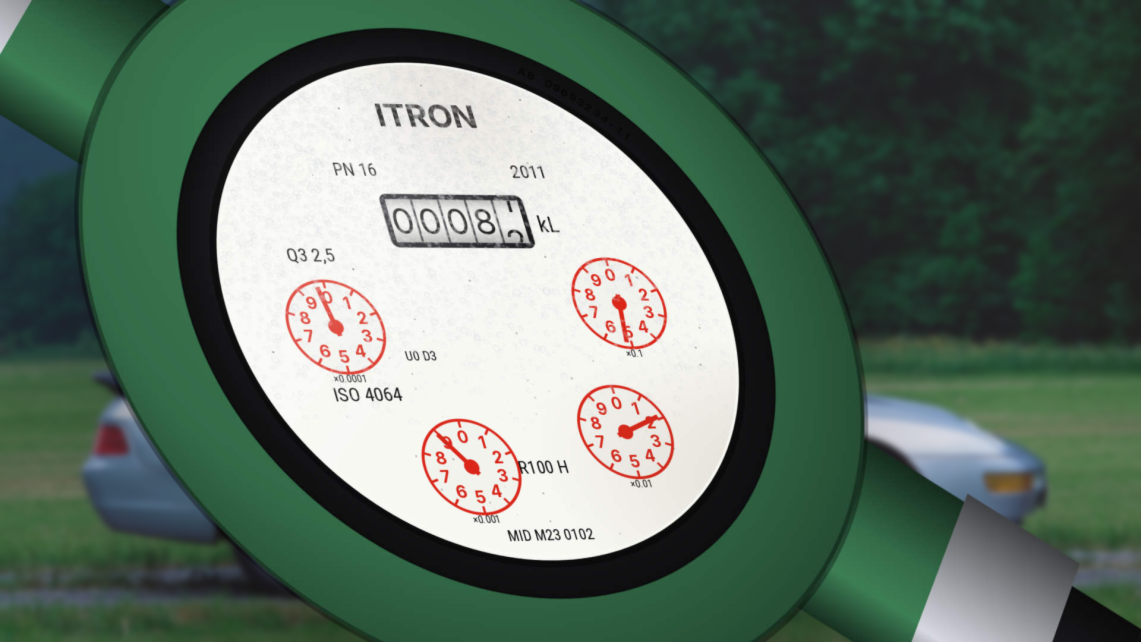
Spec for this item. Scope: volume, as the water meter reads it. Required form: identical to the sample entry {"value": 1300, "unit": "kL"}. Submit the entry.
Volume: {"value": 81.5189, "unit": "kL"}
